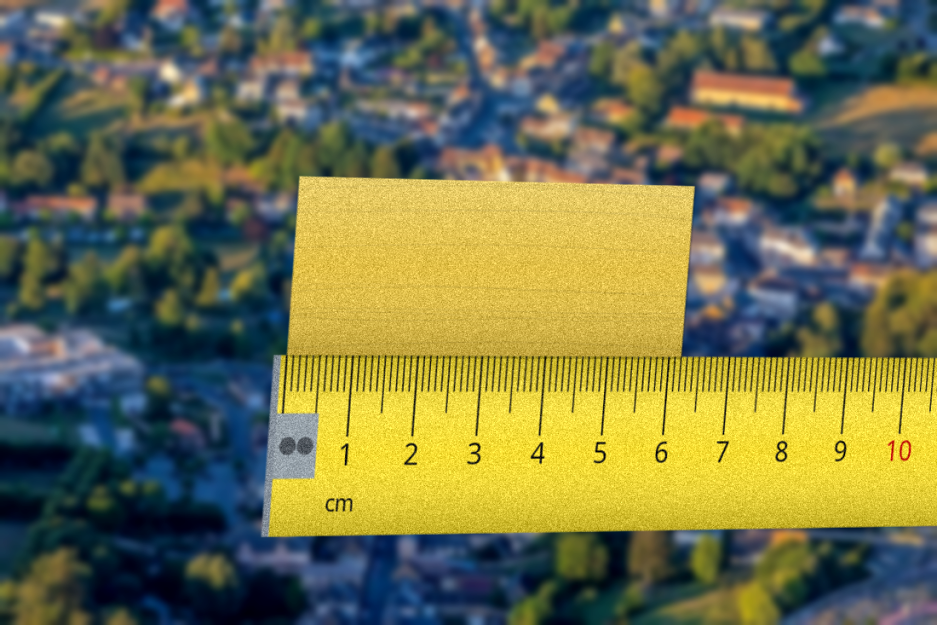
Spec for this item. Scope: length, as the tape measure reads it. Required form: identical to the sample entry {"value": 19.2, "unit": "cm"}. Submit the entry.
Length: {"value": 6.2, "unit": "cm"}
